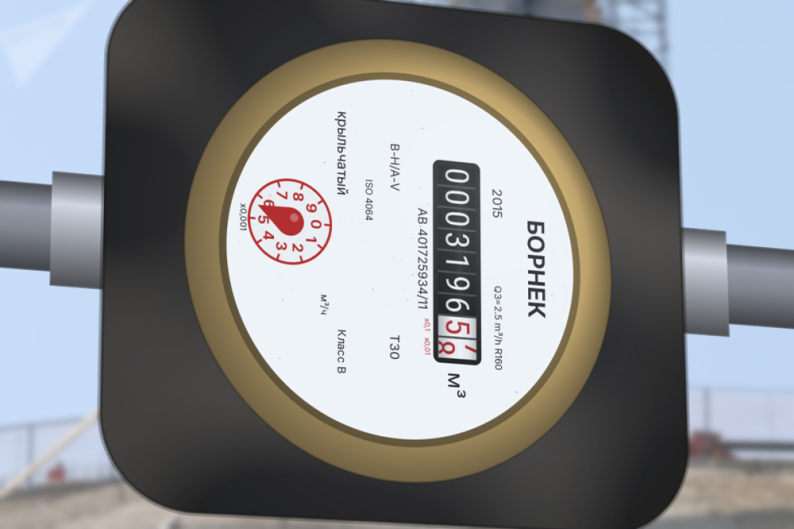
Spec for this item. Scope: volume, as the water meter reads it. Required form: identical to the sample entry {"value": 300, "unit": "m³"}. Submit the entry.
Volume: {"value": 3196.575, "unit": "m³"}
